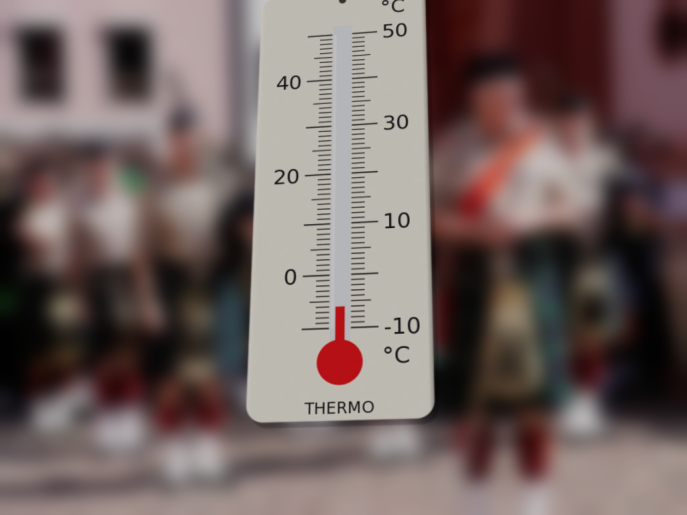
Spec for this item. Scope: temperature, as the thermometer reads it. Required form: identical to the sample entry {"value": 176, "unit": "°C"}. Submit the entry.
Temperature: {"value": -6, "unit": "°C"}
